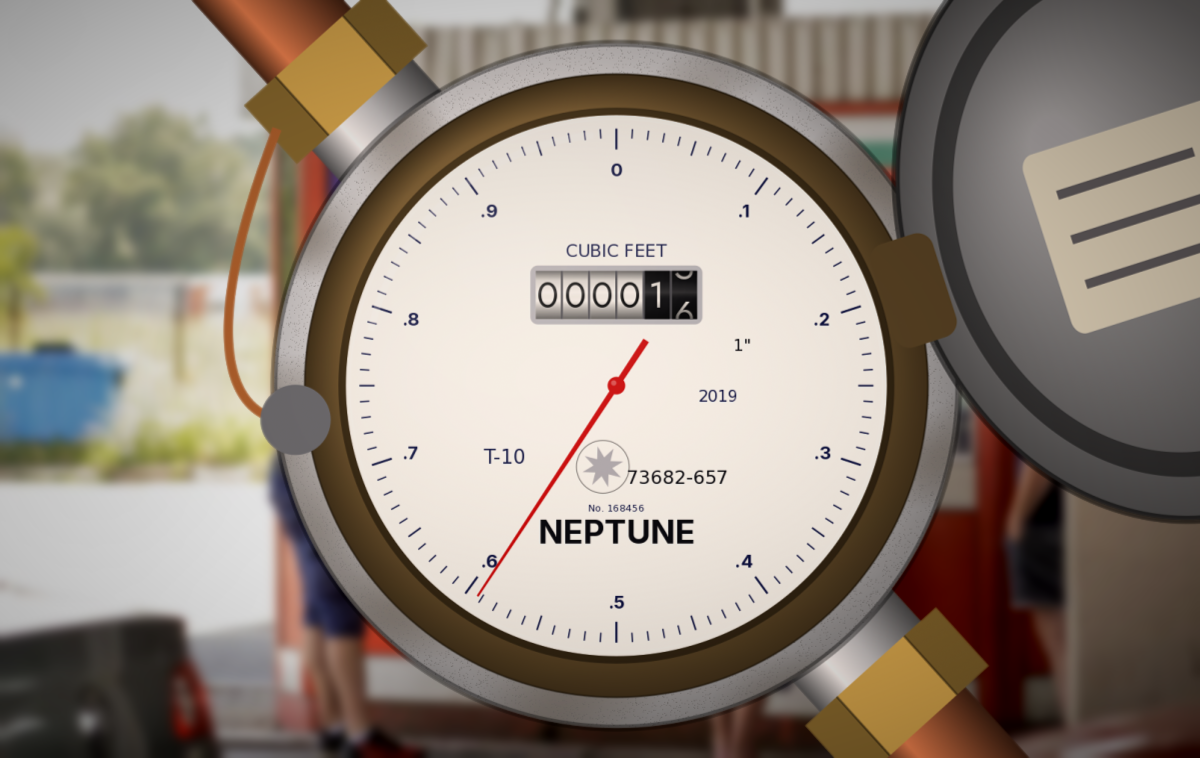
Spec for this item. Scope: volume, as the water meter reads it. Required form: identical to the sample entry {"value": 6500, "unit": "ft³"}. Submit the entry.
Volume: {"value": 15.59, "unit": "ft³"}
